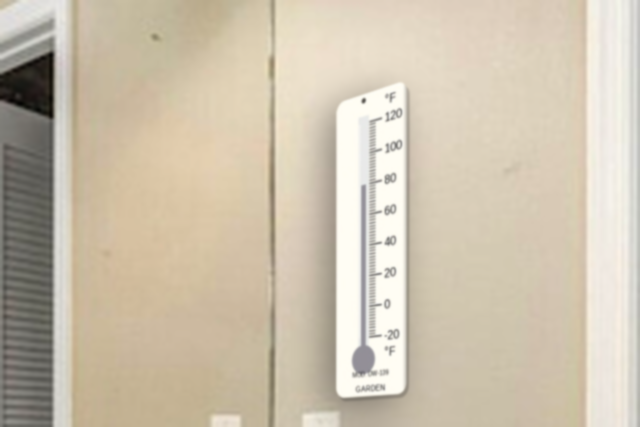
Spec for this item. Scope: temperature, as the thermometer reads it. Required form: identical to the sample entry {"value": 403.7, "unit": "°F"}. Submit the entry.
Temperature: {"value": 80, "unit": "°F"}
